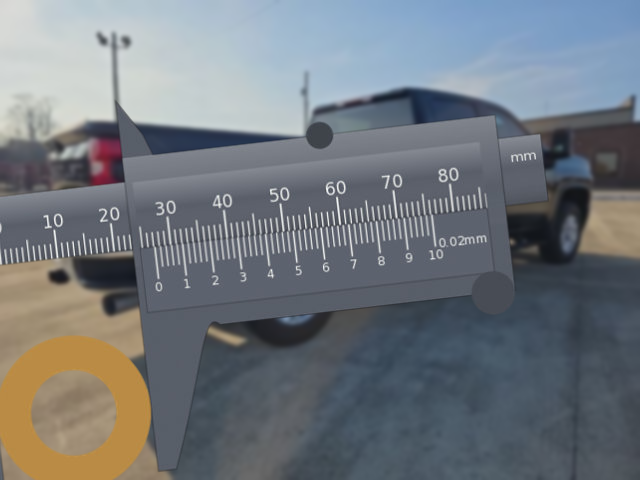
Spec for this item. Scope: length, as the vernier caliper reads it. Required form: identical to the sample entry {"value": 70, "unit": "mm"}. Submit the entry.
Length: {"value": 27.2, "unit": "mm"}
